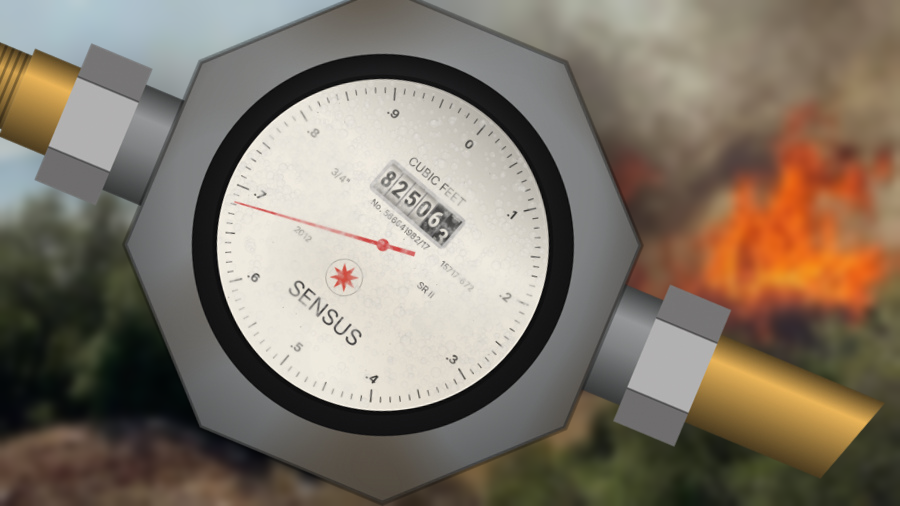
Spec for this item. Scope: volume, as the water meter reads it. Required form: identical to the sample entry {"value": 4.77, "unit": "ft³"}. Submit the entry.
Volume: {"value": 825062.68, "unit": "ft³"}
